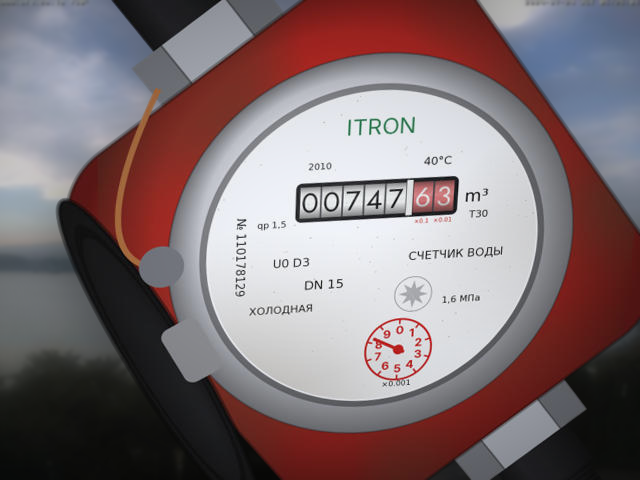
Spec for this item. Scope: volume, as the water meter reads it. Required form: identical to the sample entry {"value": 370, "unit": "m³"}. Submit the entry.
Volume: {"value": 747.638, "unit": "m³"}
